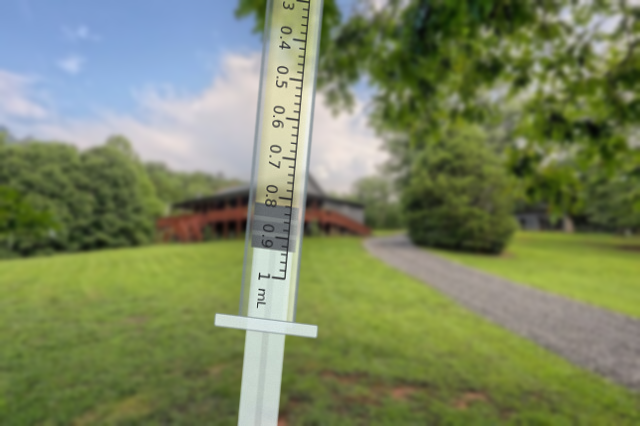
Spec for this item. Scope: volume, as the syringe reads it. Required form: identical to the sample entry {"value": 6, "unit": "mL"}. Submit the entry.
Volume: {"value": 0.82, "unit": "mL"}
